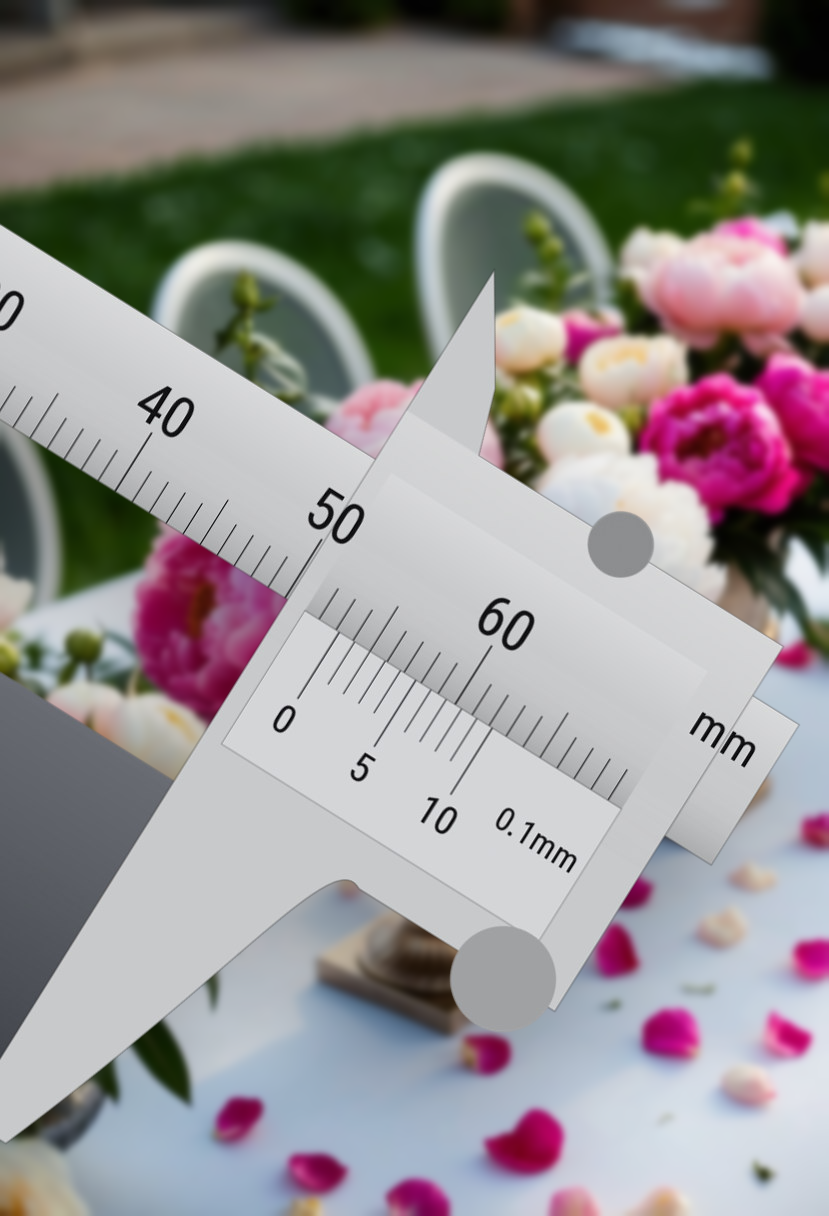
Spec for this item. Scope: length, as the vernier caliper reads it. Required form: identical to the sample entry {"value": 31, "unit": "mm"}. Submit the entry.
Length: {"value": 53.2, "unit": "mm"}
